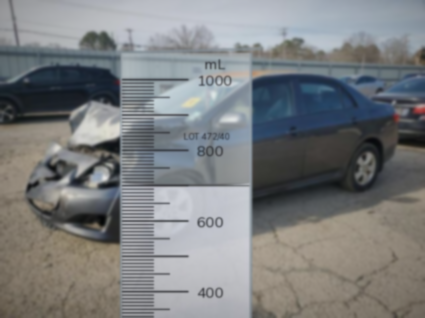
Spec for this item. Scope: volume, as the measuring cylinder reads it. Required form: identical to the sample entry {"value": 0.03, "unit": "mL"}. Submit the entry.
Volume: {"value": 700, "unit": "mL"}
